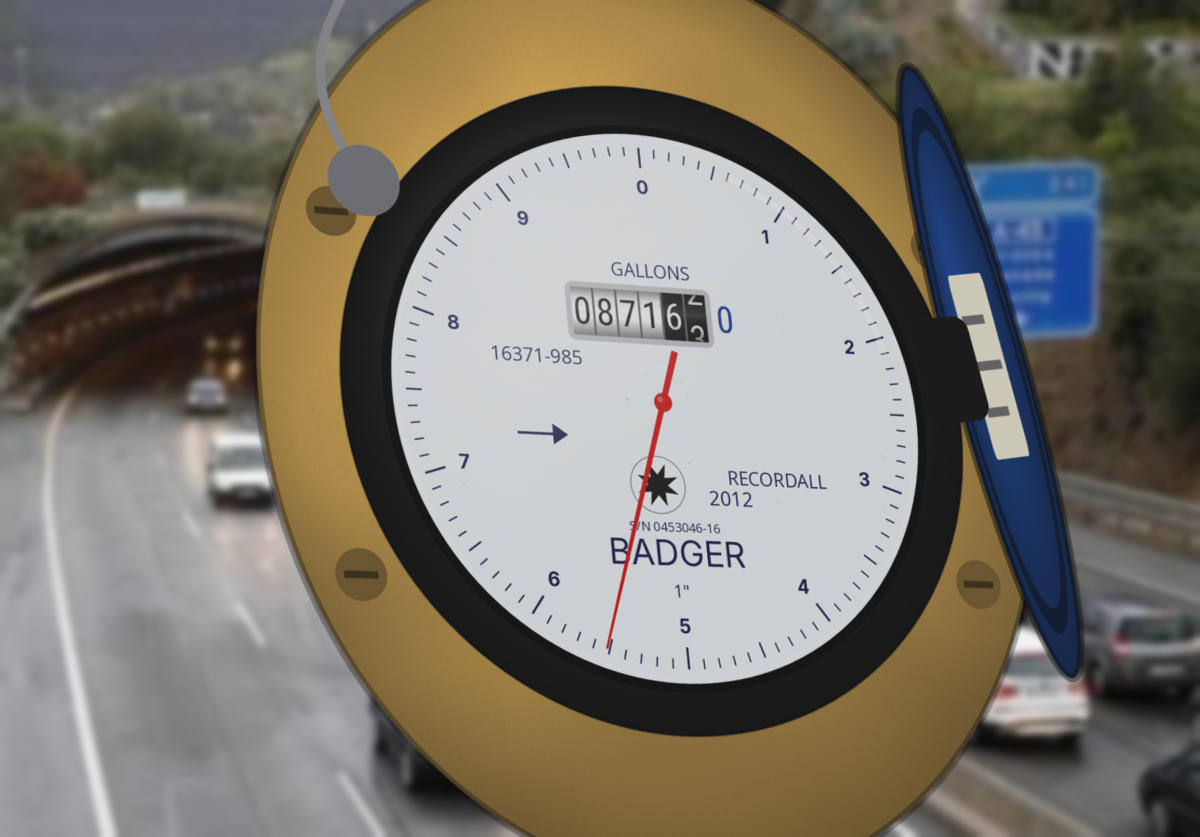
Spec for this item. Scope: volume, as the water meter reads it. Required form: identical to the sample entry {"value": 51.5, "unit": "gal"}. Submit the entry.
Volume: {"value": 871625.5, "unit": "gal"}
